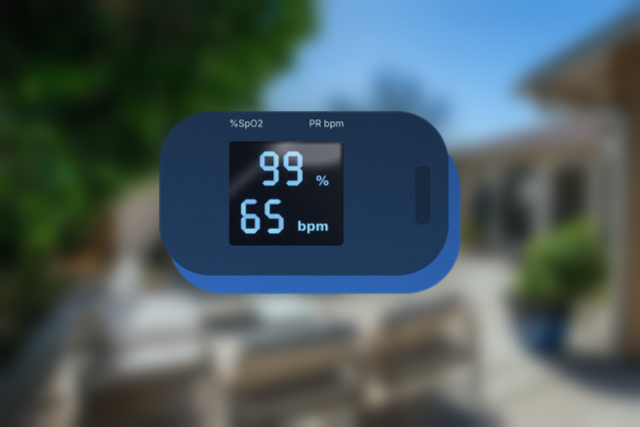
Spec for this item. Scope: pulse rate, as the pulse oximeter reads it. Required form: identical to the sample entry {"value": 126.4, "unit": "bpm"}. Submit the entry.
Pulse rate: {"value": 65, "unit": "bpm"}
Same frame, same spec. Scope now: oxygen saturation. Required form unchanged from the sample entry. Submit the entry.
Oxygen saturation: {"value": 99, "unit": "%"}
